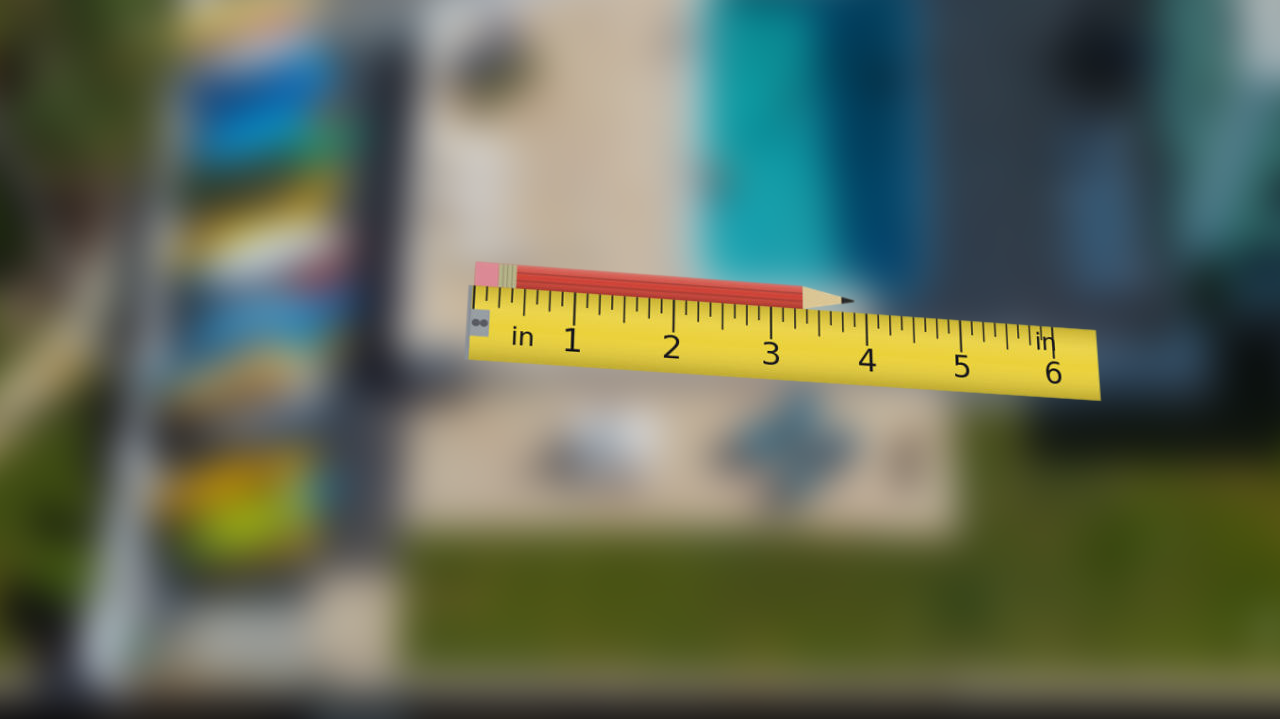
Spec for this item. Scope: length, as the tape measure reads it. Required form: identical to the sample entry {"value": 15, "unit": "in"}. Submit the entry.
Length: {"value": 3.875, "unit": "in"}
